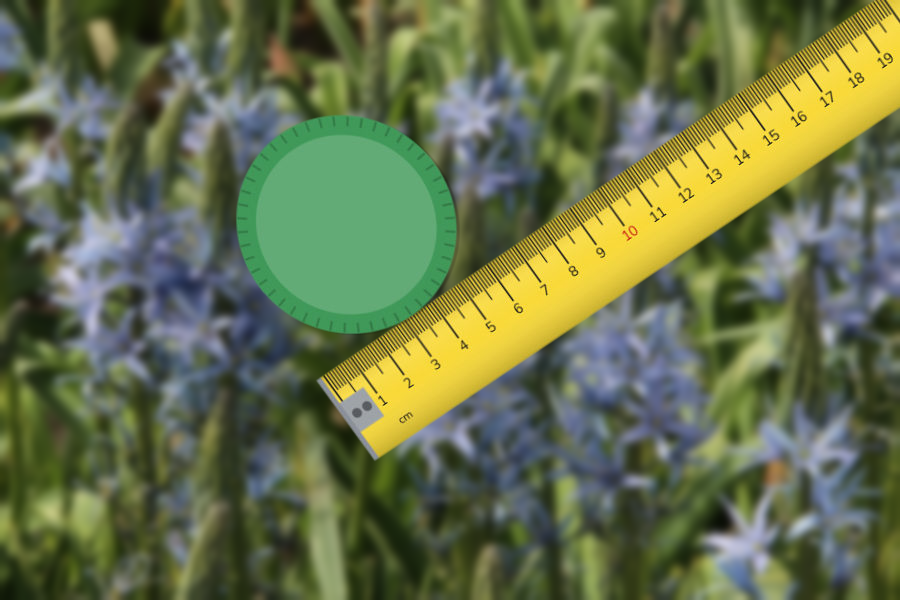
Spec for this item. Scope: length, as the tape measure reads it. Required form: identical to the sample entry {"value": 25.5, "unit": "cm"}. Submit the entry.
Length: {"value": 6.5, "unit": "cm"}
